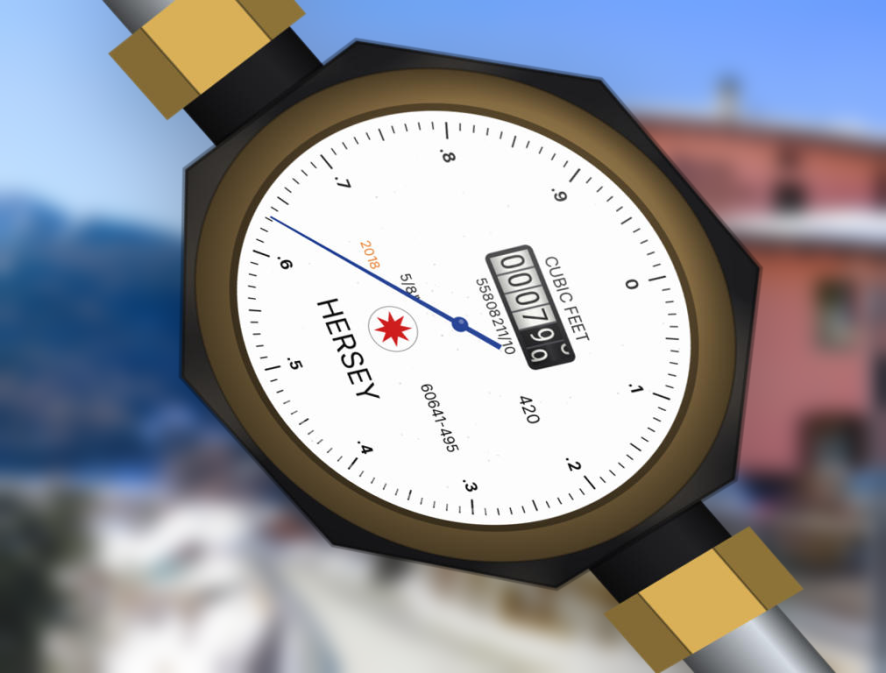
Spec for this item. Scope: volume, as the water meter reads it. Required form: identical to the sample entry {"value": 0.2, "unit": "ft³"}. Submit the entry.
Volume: {"value": 798.63, "unit": "ft³"}
